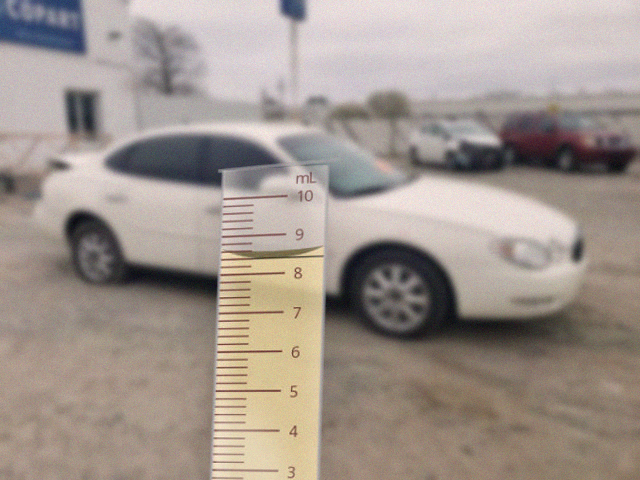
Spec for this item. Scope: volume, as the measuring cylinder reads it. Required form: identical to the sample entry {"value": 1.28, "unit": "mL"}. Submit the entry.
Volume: {"value": 8.4, "unit": "mL"}
